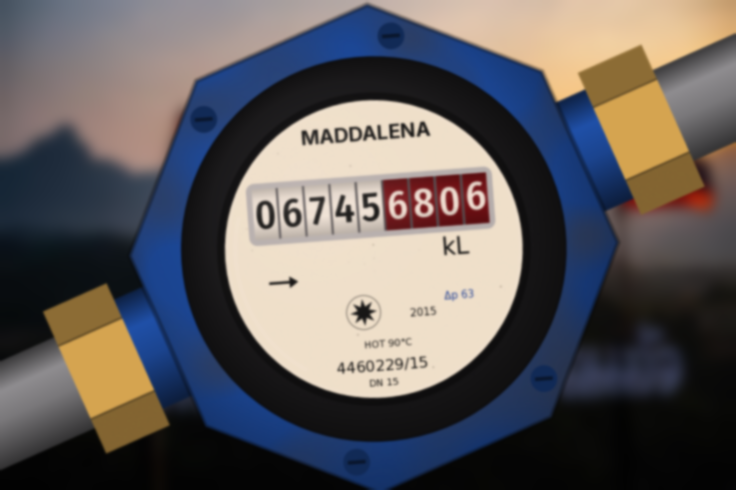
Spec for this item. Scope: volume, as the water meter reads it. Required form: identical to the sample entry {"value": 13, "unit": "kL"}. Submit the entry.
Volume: {"value": 6745.6806, "unit": "kL"}
